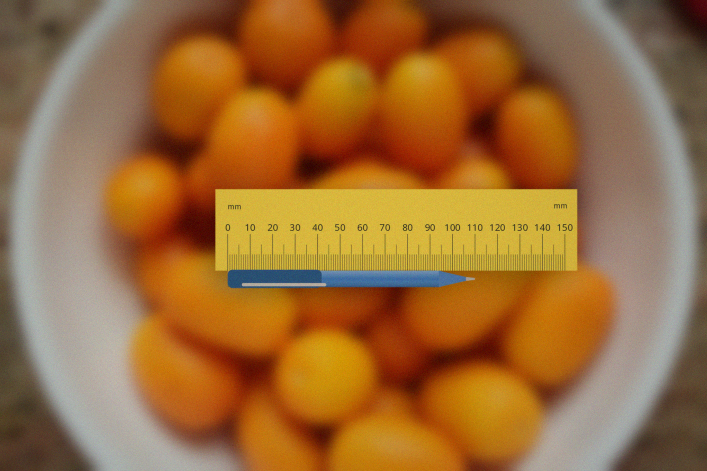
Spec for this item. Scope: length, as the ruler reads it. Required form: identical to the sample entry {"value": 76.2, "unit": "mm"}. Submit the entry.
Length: {"value": 110, "unit": "mm"}
